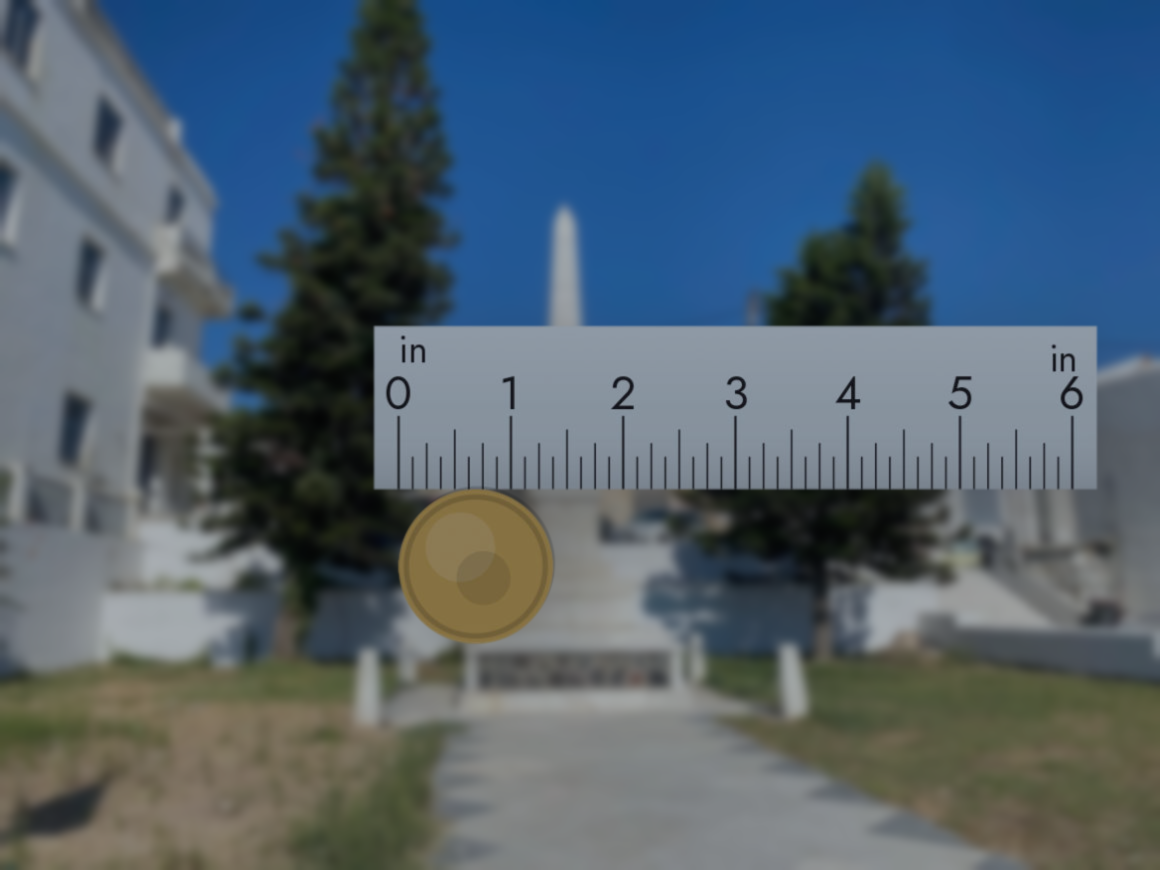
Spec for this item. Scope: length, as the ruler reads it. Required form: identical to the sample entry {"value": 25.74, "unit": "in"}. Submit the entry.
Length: {"value": 1.375, "unit": "in"}
